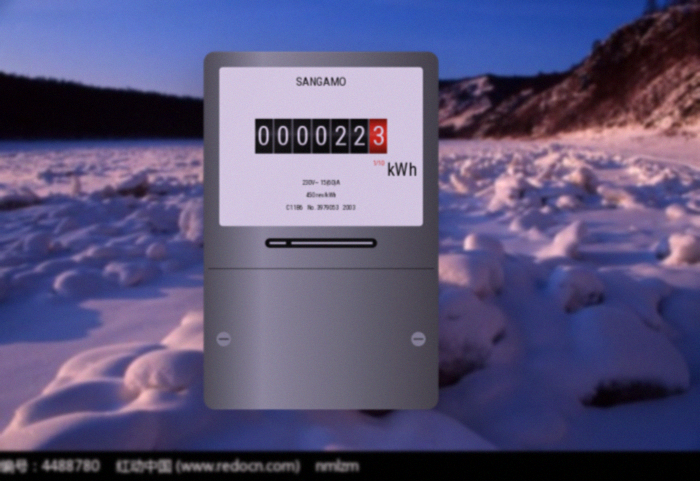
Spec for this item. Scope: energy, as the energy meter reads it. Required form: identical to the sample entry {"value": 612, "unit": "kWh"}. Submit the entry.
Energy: {"value": 22.3, "unit": "kWh"}
